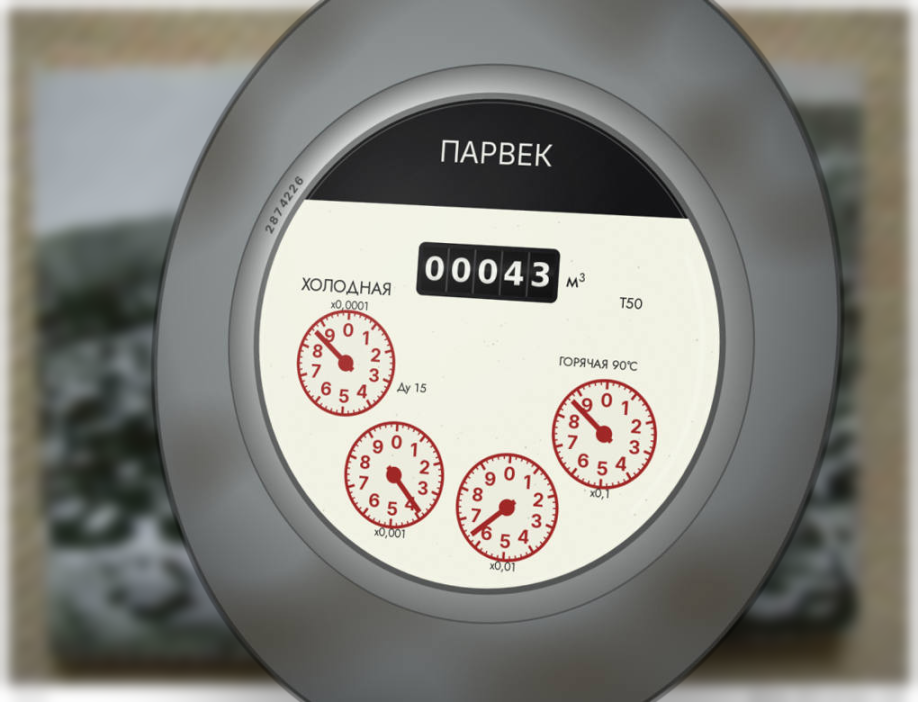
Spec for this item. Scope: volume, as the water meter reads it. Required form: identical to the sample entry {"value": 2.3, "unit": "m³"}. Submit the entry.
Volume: {"value": 43.8638, "unit": "m³"}
